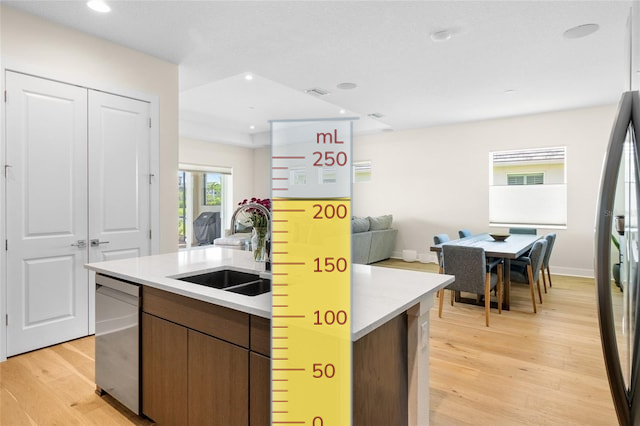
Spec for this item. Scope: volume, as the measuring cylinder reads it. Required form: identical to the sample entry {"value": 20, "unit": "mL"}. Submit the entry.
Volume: {"value": 210, "unit": "mL"}
